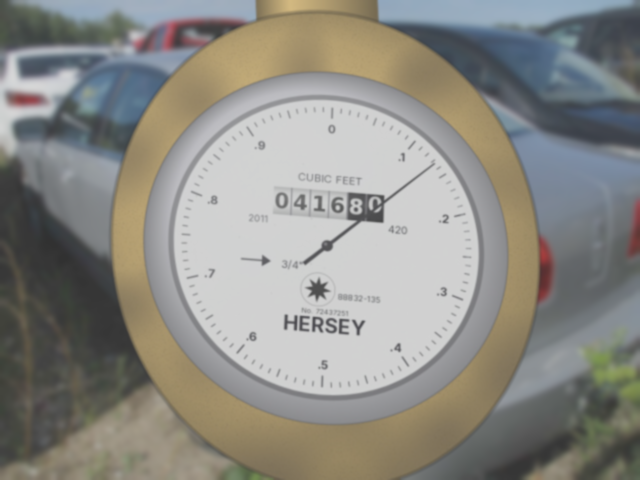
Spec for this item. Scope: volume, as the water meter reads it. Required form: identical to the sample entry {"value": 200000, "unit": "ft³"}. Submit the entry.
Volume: {"value": 41680.13, "unit": "ft³"}
